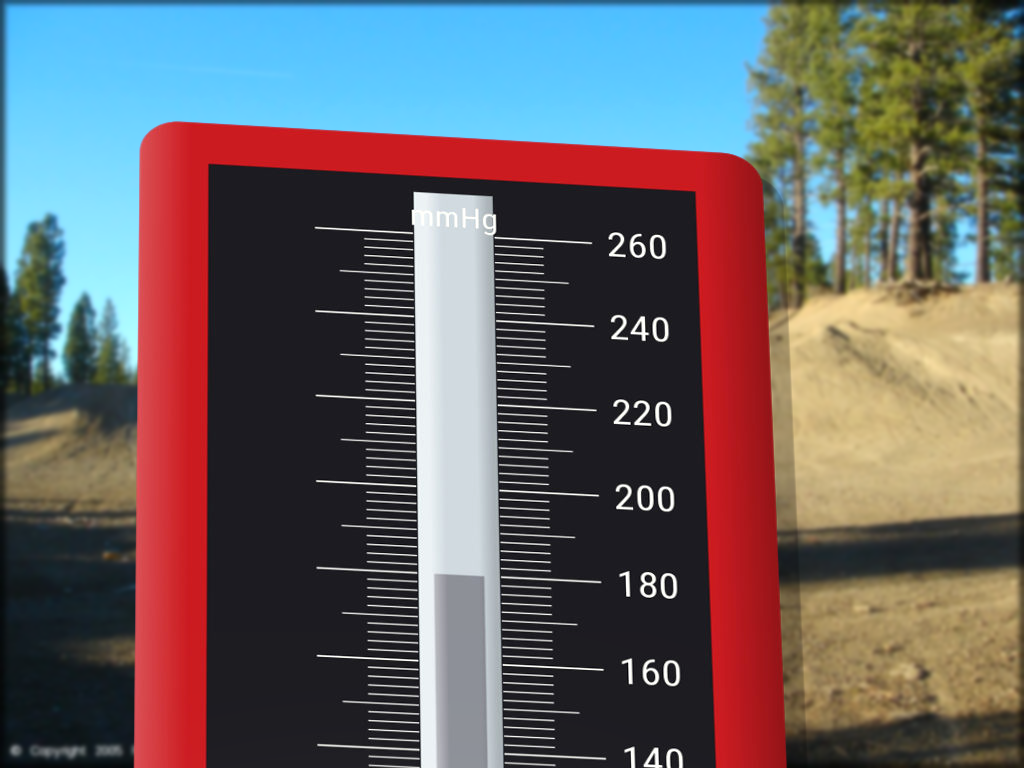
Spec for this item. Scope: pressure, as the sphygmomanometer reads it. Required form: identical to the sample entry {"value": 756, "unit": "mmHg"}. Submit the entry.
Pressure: {"value": 180, "unit": "mmHg"}
